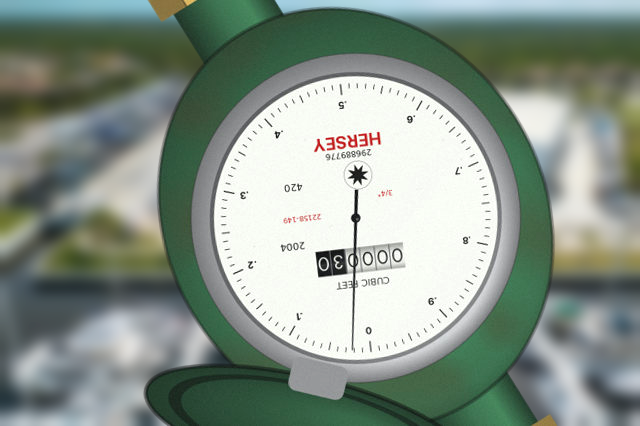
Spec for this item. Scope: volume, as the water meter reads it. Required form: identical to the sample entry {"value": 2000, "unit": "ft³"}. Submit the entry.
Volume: {"value": 30.02, "unit": "ft³"}
